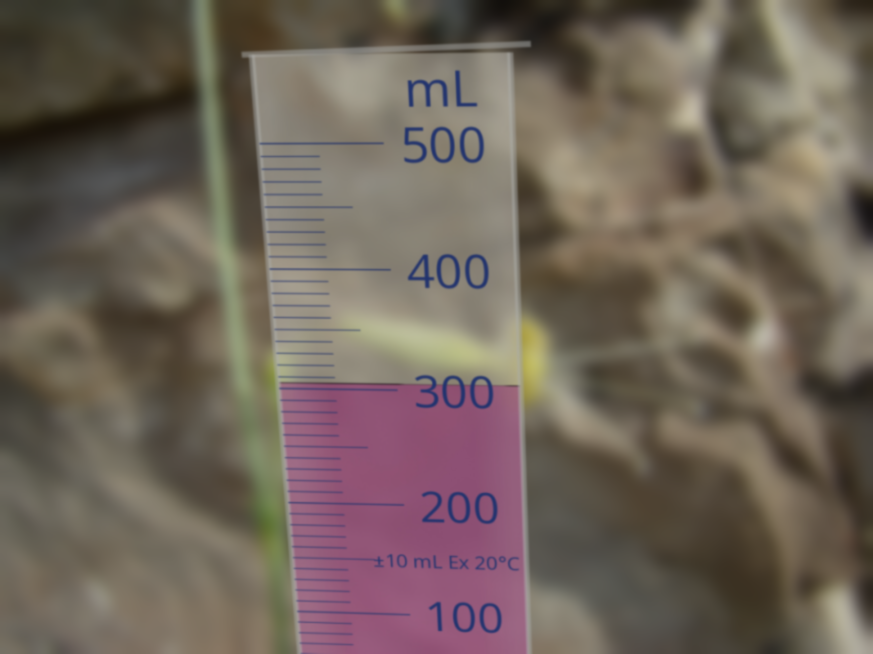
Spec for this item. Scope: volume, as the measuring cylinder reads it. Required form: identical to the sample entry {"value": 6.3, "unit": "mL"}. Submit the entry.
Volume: {"value": 305, "unit": "mL"}
